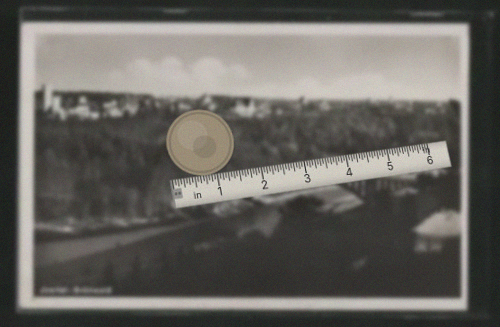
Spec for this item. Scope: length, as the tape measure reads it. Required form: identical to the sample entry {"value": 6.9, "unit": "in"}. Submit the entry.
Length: {"value": 1.5, "unit": "in"}
